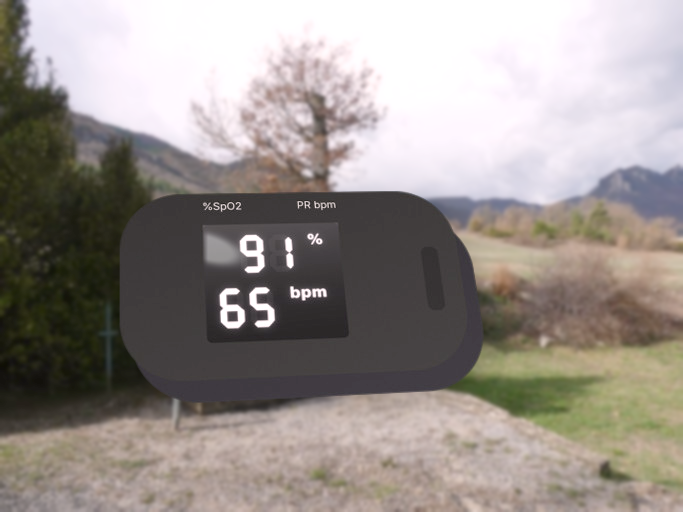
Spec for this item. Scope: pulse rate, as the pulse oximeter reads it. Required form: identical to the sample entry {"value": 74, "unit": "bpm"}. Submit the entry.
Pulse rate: {"value": 65, "unit": "bpm"}
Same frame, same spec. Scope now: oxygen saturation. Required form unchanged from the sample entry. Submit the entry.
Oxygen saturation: {"value": 91, "unit": "%"}
